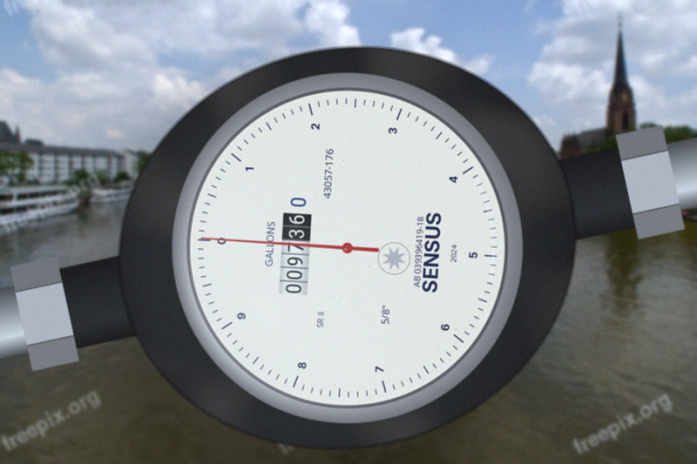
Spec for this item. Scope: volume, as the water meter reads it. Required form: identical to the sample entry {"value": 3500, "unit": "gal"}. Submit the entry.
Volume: {"value": 97360.0, "unit": "gal"}
